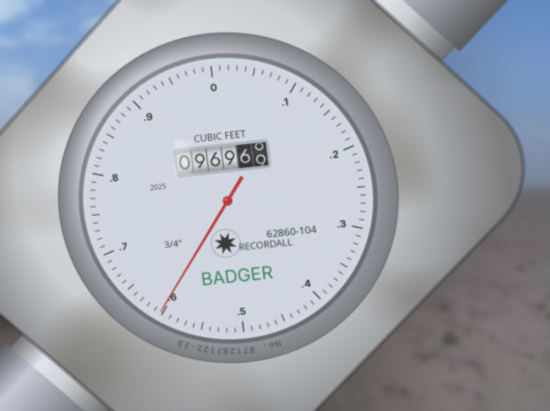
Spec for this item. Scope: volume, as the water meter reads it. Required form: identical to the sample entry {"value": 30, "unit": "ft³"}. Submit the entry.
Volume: {"value": 96968.60, "unit": "ft³"}
